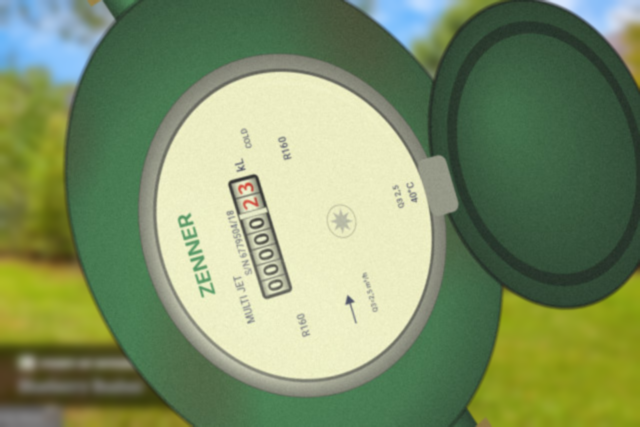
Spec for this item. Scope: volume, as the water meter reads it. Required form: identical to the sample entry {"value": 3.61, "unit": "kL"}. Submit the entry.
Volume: {"value": 0.23, "unit": "kL"}
